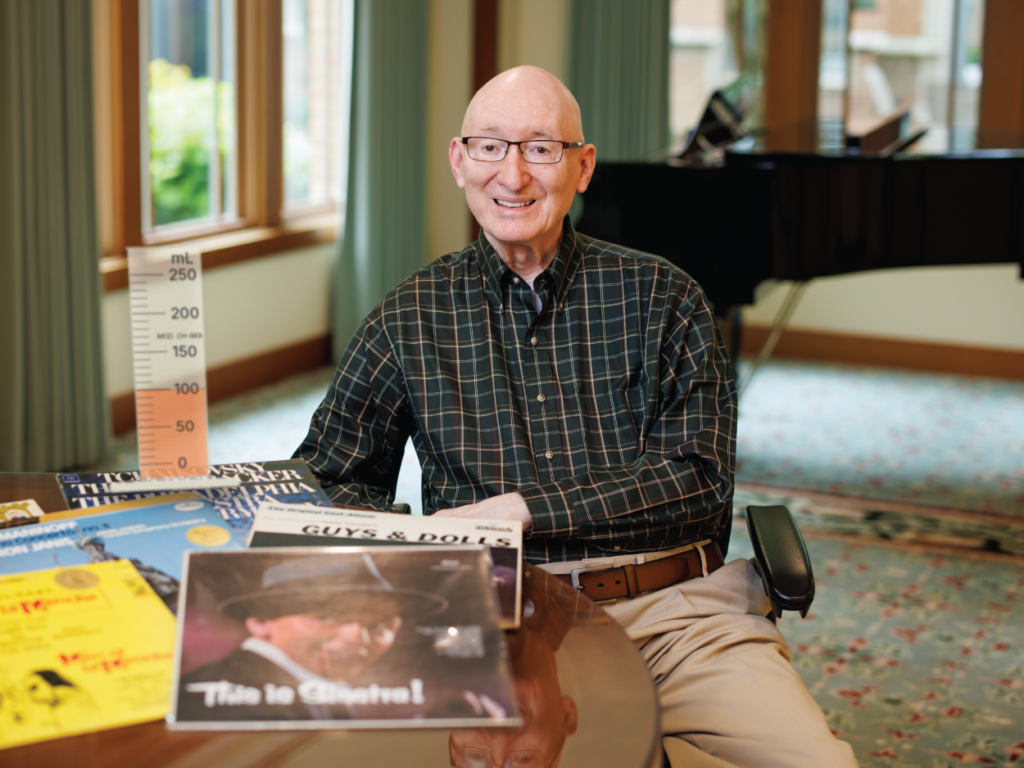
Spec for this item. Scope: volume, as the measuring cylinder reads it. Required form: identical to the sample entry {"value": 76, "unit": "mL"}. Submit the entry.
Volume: {"value": 100, "unit": "mL"}
